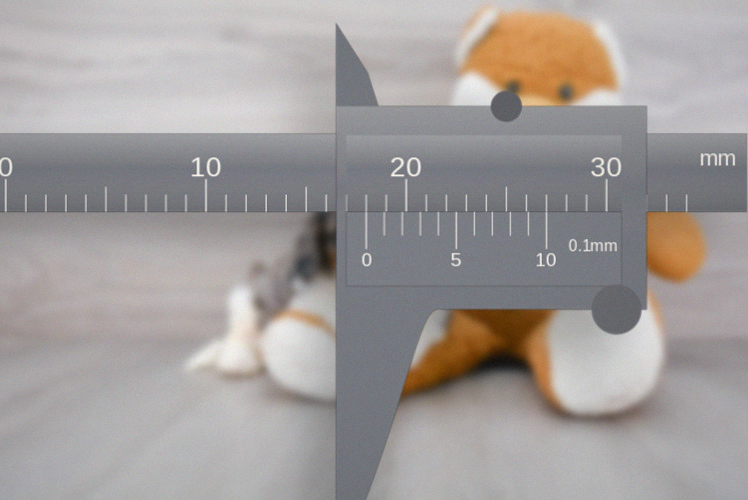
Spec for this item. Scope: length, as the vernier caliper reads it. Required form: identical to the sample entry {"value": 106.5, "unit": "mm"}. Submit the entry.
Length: {"value": 18.0, "unit": "mm"}
